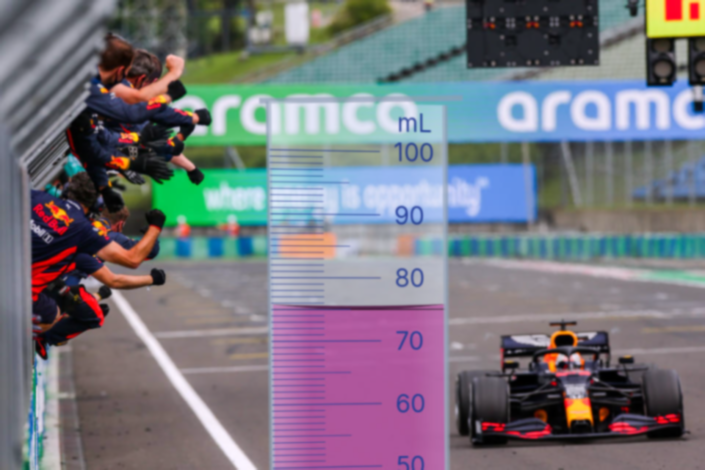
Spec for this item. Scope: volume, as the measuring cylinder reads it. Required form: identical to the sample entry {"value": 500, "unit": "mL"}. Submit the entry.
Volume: {"value": 75, "unit": "mL"}
